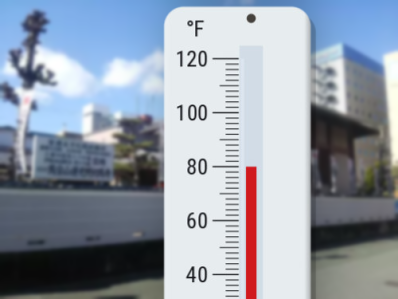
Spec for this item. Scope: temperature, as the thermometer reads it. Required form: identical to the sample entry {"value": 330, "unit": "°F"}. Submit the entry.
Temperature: {"value": 80, "unit": "°F"}
